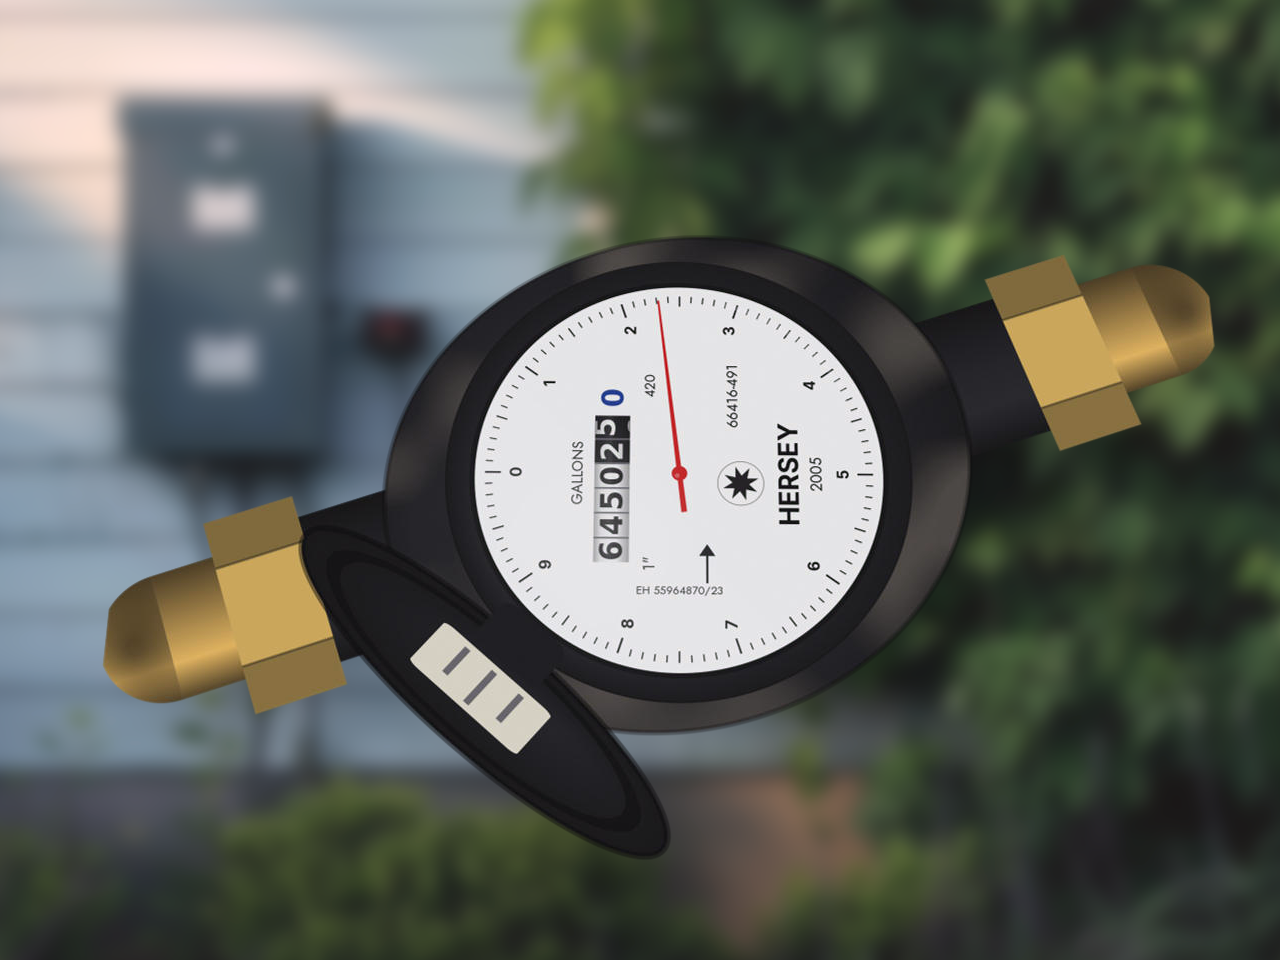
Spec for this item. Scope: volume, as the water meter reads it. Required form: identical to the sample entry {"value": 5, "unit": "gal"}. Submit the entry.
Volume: {"value": 6450252.3, "unit": "gal"}
